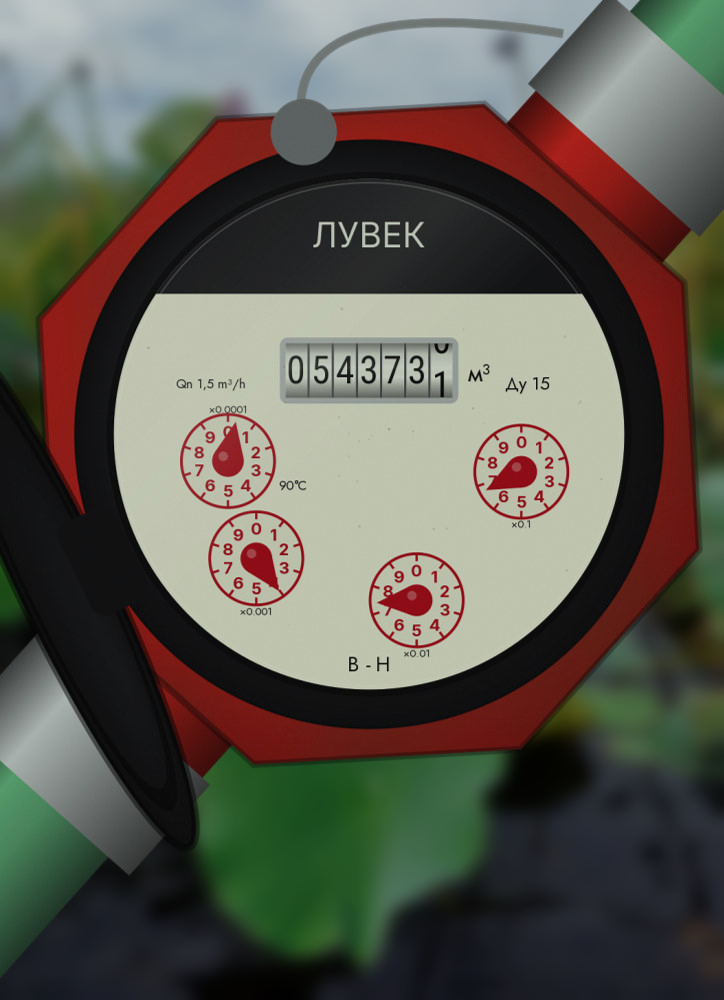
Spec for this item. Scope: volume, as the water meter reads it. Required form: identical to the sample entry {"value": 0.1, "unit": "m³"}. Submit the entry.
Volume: {"value": 543730.6740, "unit": "m³"}
